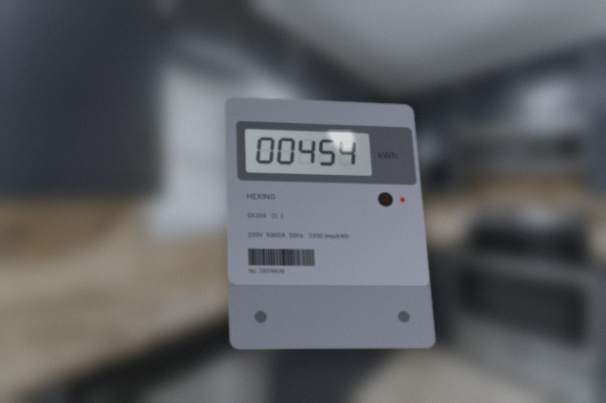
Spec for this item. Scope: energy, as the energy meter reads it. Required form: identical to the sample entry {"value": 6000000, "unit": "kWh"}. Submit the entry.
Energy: {"value": 454, "unit": "kWh"}
